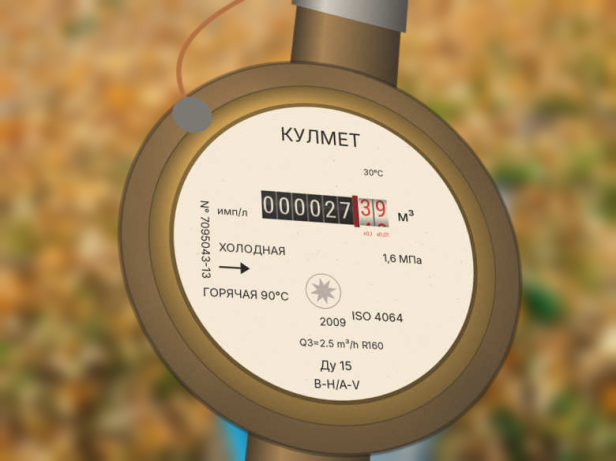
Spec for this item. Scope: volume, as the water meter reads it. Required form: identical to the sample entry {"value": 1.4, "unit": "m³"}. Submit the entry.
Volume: {"value": 27.39, "unit": "m³"}
